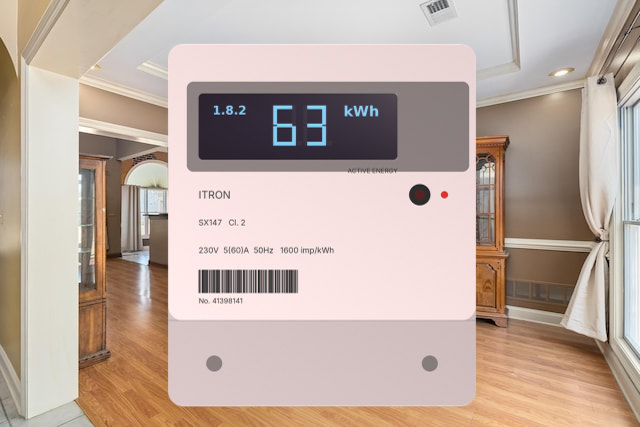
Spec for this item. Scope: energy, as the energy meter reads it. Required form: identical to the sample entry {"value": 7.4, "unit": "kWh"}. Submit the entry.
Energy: {"value": 63, "unit": "kWh"}
